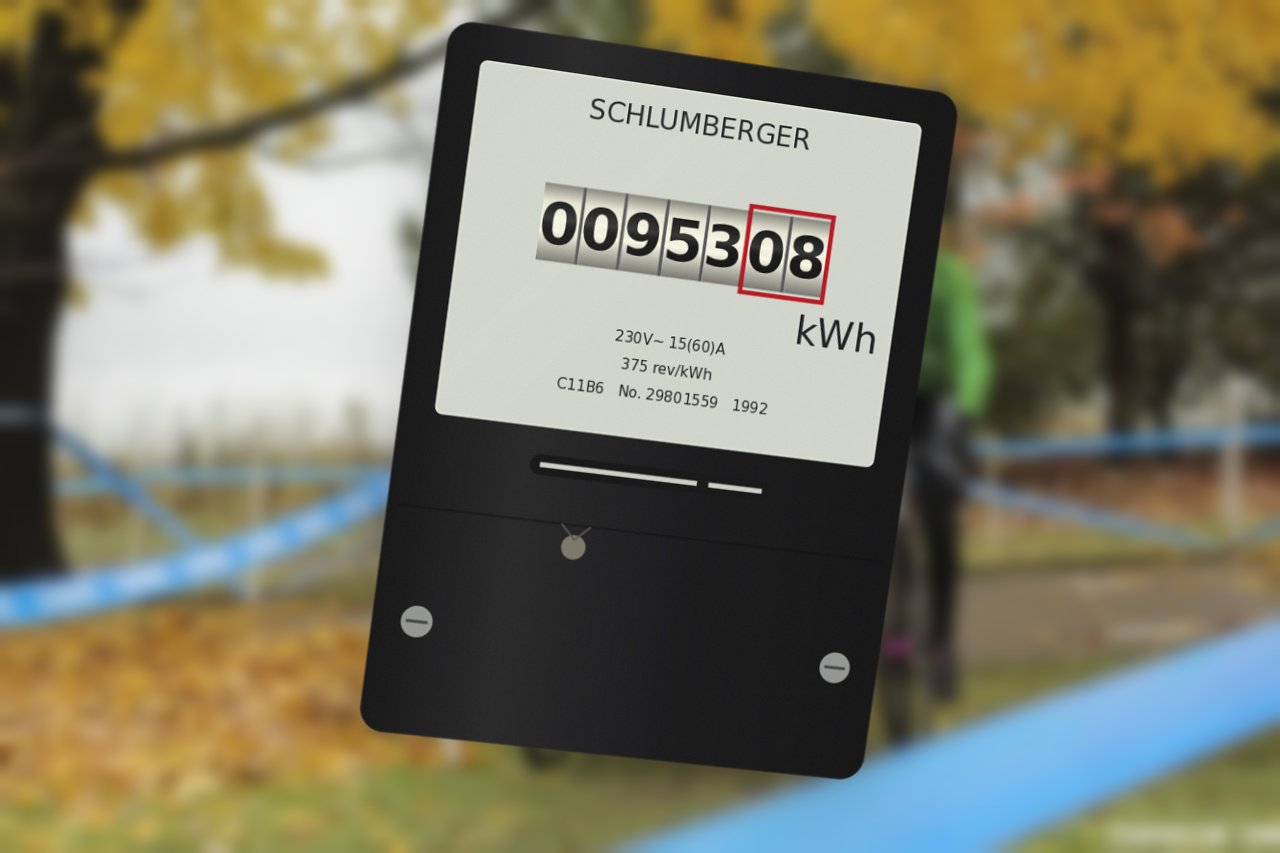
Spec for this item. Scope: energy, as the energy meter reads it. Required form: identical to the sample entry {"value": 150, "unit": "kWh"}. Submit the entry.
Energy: {"value": 953.08, "unit": "kWh"}
